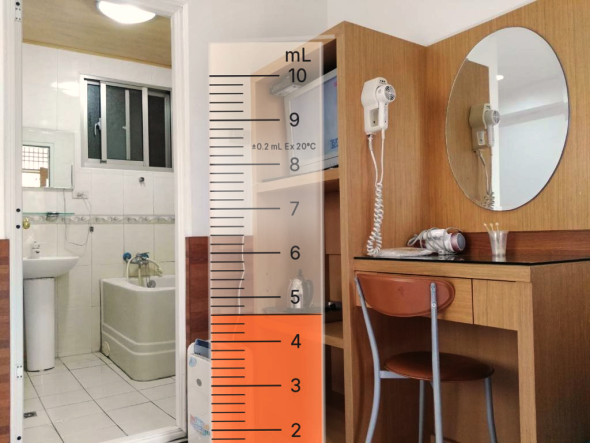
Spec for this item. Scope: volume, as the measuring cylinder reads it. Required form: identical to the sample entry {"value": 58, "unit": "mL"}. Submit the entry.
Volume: {"value": 4.6, "unit": "mL"}
